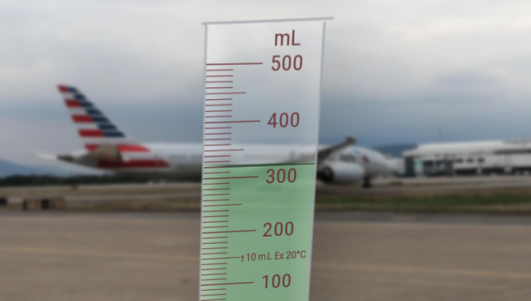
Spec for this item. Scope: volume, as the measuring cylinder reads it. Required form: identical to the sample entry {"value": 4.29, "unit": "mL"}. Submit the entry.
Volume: {"value": 320, "unit": "mL"}
